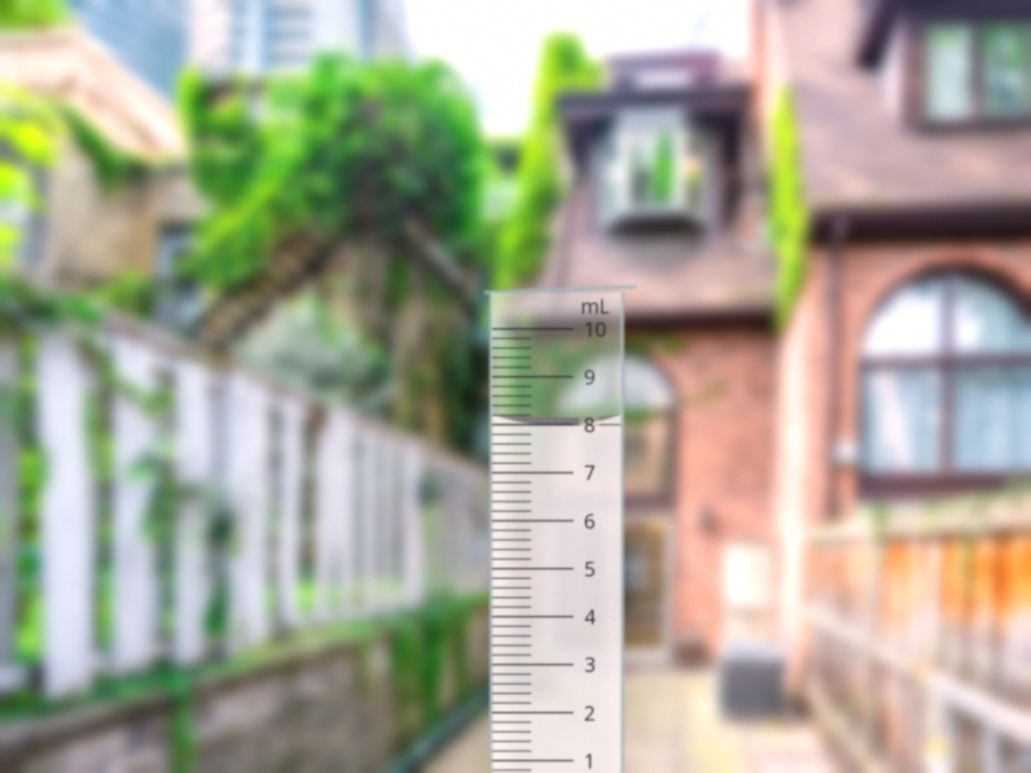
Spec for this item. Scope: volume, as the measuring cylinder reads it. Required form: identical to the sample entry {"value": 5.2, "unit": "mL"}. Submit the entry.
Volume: {"value": 8, "unit": "mL"}
